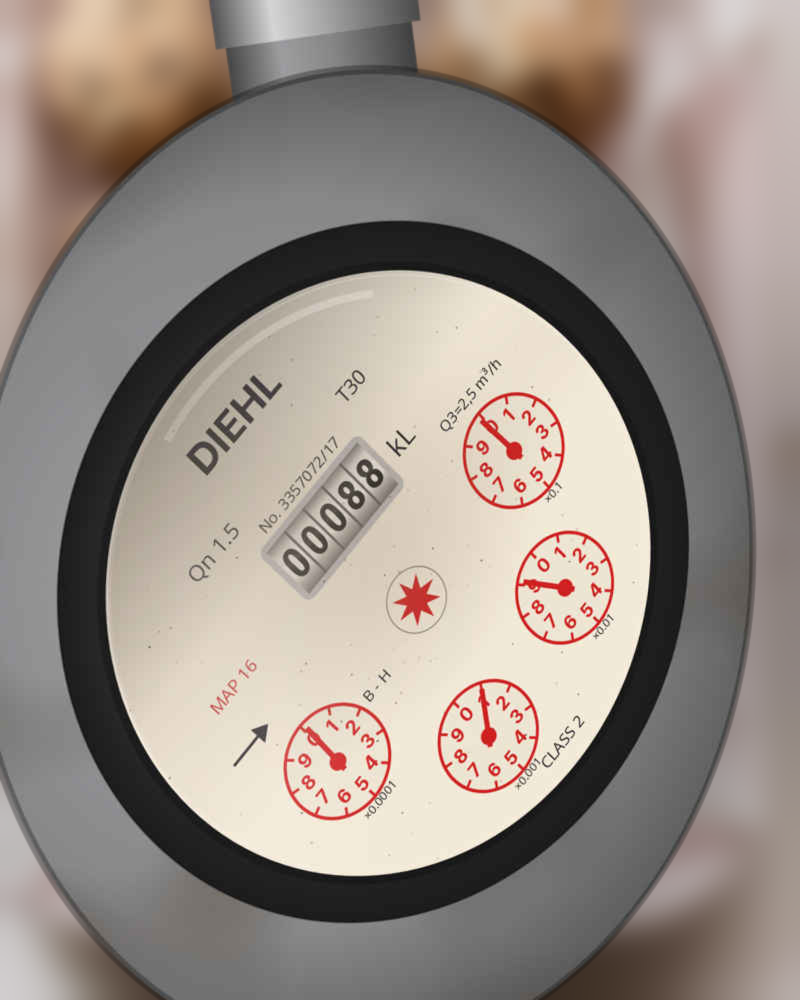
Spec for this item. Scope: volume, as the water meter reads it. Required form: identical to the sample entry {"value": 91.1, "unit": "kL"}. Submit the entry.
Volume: {"value": 87.9910, "unit": "kL"}
